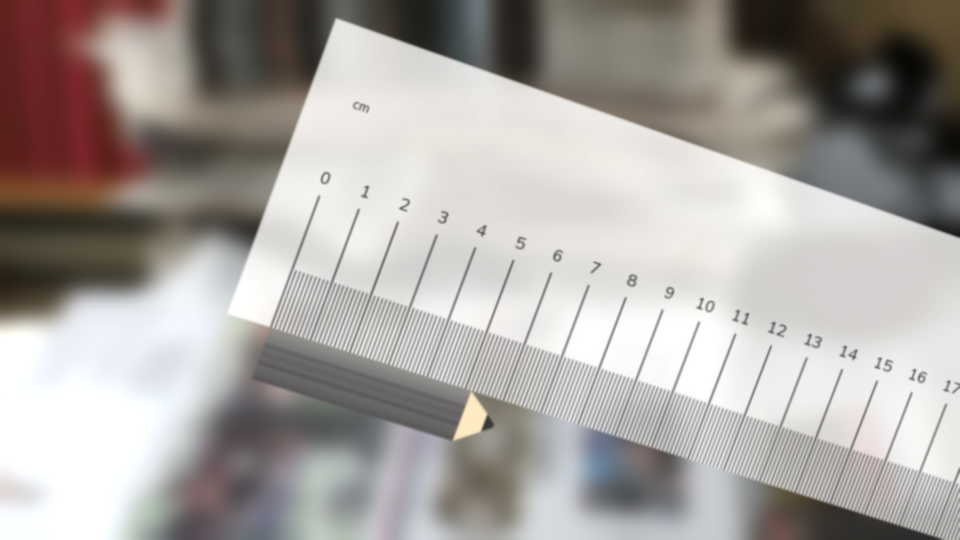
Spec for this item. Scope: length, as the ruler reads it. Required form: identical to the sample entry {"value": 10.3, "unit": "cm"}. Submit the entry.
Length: {"value": 6, "unit": "cm"}
